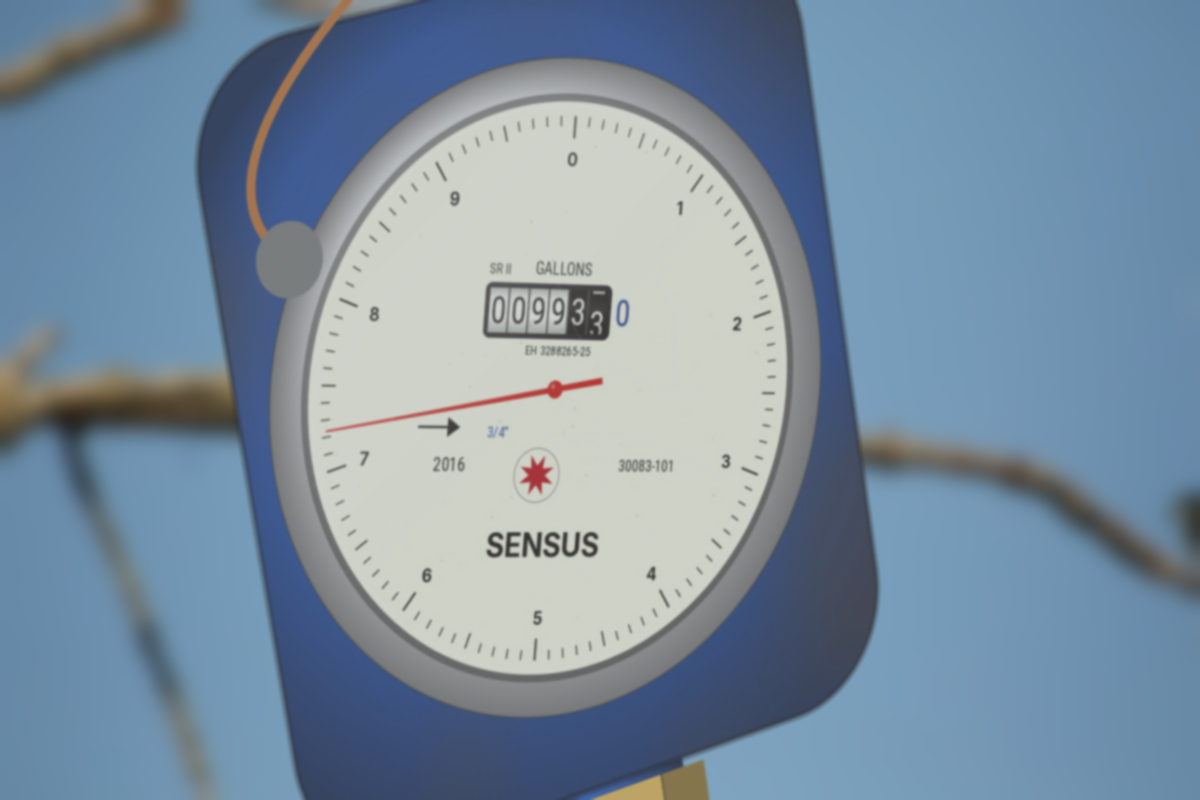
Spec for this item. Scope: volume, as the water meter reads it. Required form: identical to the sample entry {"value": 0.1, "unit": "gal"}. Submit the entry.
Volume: {"value": 99327.2, "unit": "gal"}
